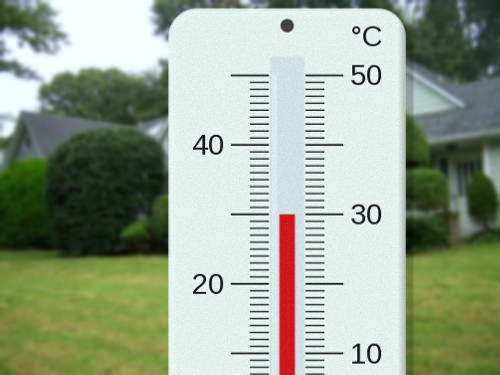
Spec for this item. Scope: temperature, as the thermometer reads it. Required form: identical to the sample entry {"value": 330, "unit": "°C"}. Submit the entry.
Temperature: {"value": 30, "unit": "°C"}
